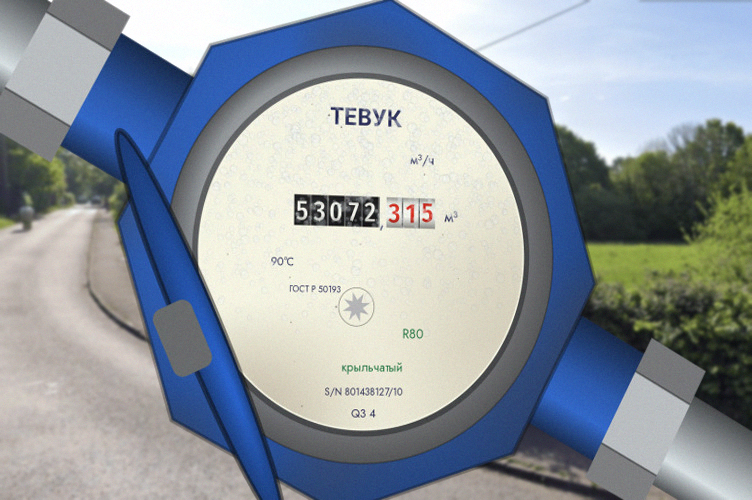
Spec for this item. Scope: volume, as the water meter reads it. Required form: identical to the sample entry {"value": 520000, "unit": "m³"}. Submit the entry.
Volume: {"value": 53072.315, "unit": "m³"}
